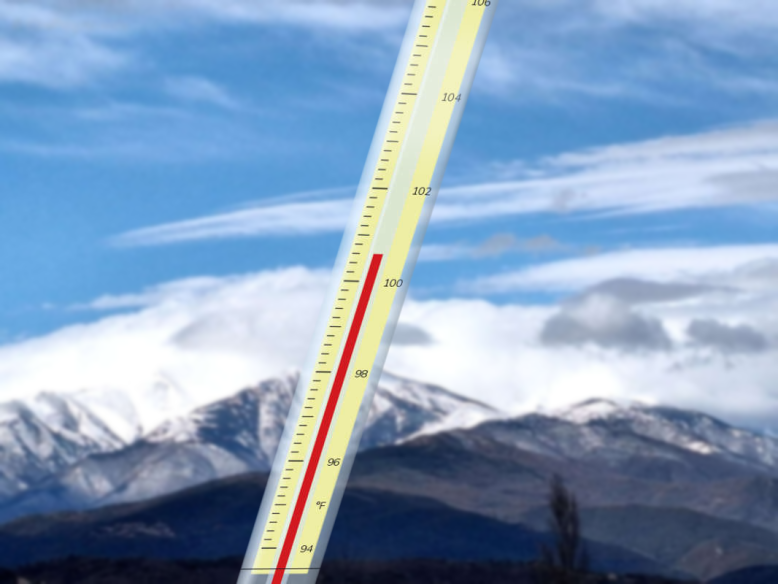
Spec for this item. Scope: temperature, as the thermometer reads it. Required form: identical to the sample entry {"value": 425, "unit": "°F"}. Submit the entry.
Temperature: {"value": 100.6, "unit": "°F"}
